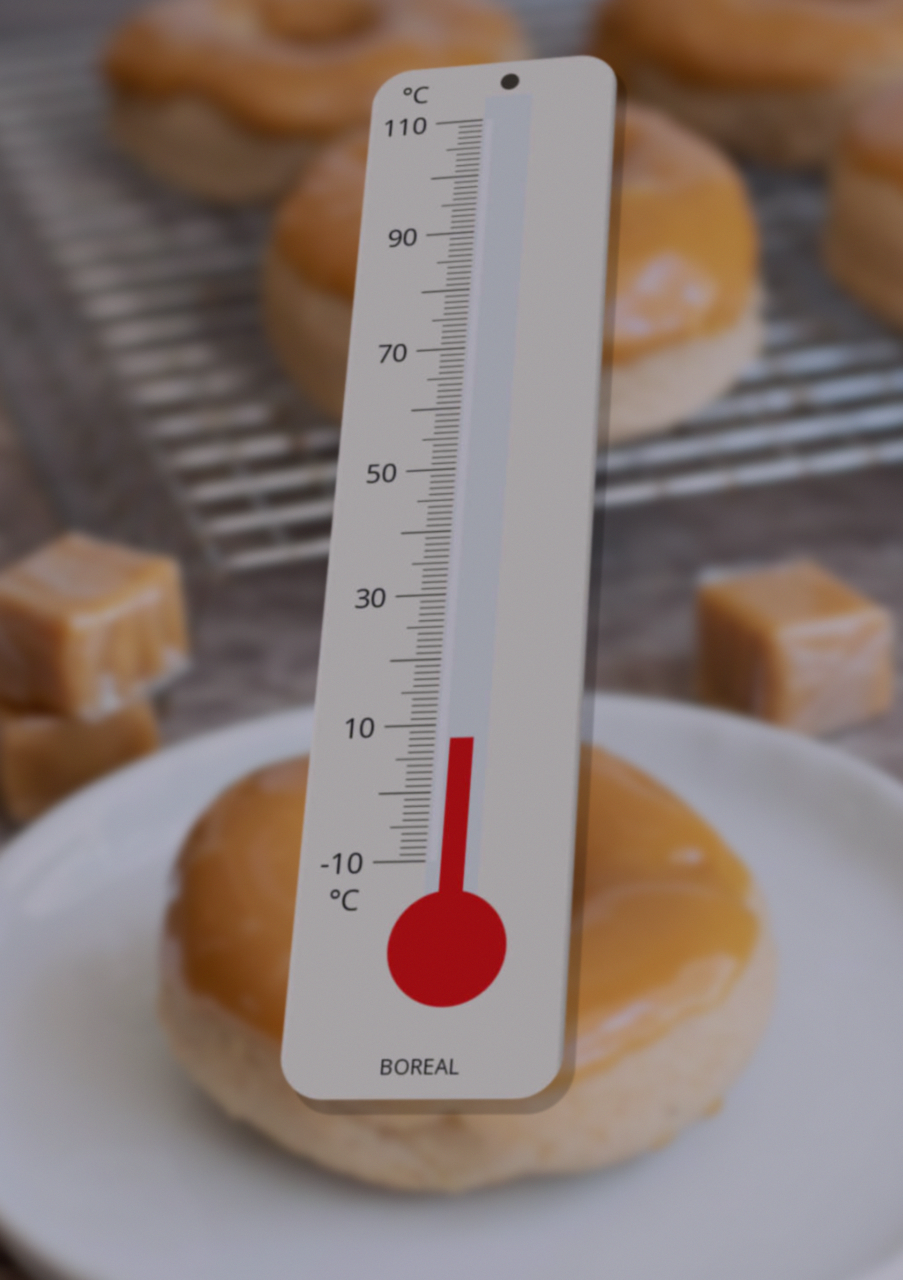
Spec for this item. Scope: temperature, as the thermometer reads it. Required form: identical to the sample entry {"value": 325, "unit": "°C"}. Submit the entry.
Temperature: {"value": 8, "unit": "°C"}
